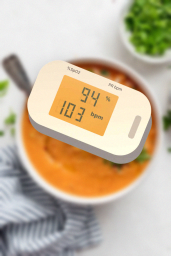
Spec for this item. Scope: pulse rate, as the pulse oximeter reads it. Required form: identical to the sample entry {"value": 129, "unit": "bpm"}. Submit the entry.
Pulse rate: {"value": 103, "unit": "bpm"}
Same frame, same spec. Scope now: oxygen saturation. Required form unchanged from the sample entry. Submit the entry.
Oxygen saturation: {"value": 94, "unit": "%"}
